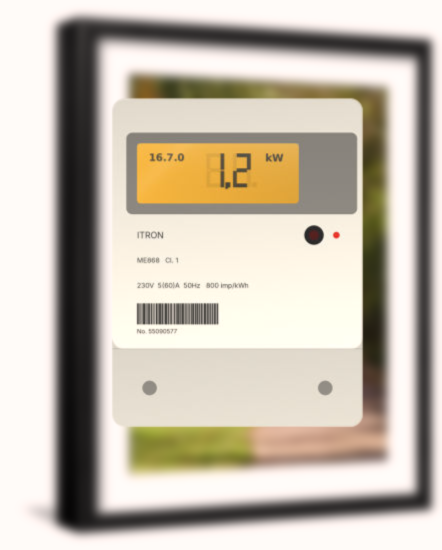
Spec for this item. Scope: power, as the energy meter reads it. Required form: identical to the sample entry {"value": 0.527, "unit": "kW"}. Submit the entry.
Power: {"value": 1.2, "unit": "kW"}
